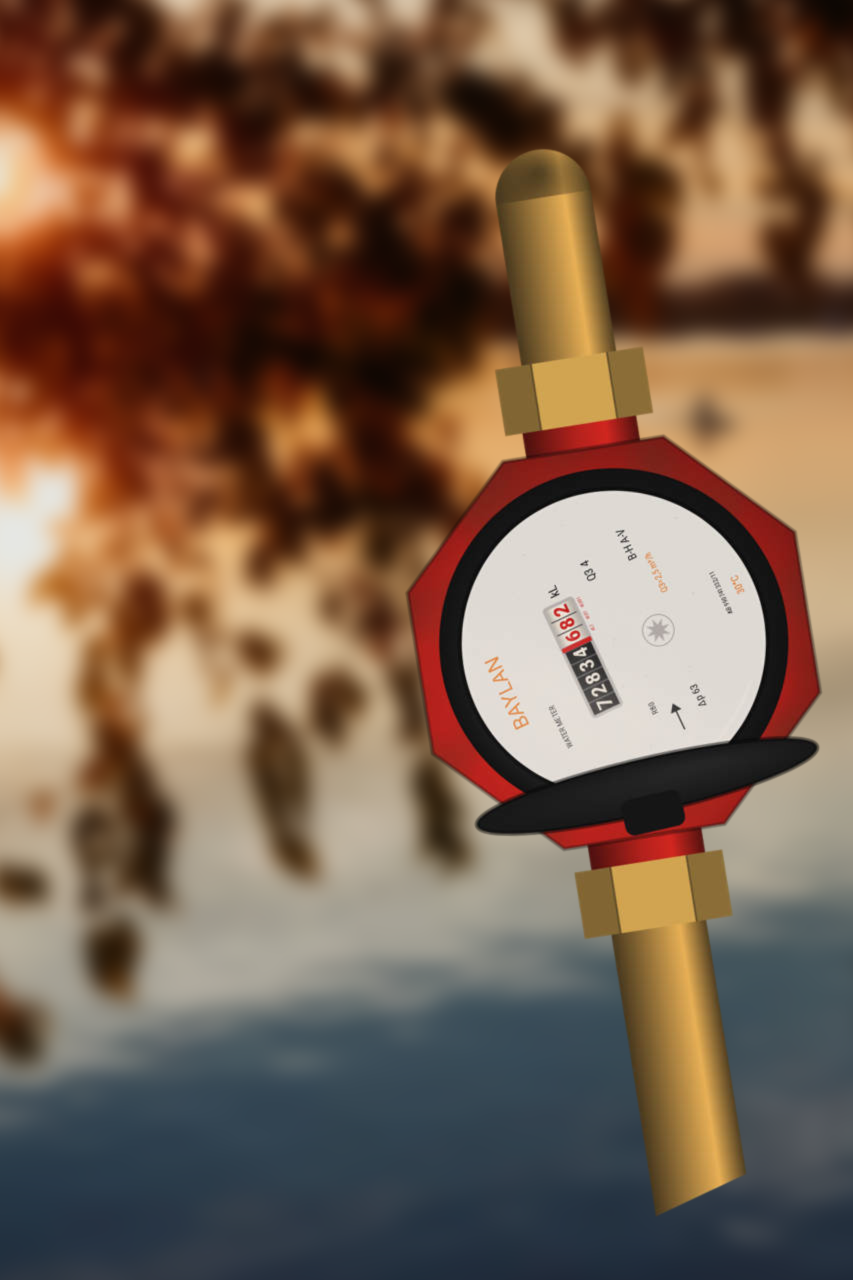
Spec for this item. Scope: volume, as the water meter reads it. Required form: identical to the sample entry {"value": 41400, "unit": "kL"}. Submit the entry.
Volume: {"value": 72834.682, "unit": "kL"}
